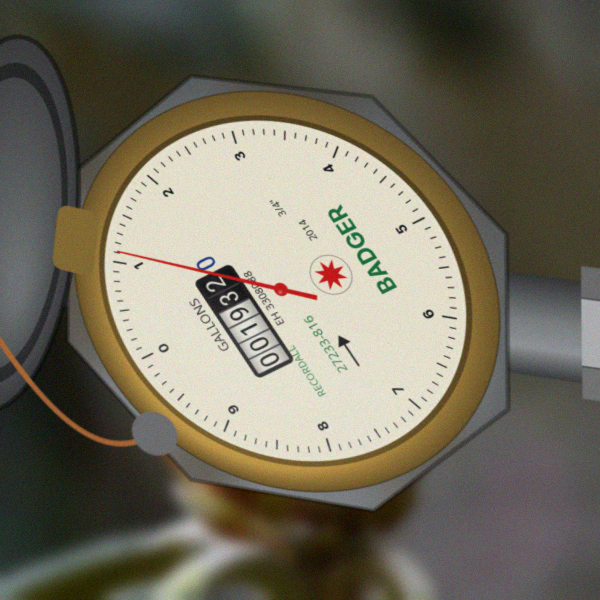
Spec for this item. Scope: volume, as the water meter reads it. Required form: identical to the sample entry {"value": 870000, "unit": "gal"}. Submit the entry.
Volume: {"value": 19321.1, "unit": "gal"}
